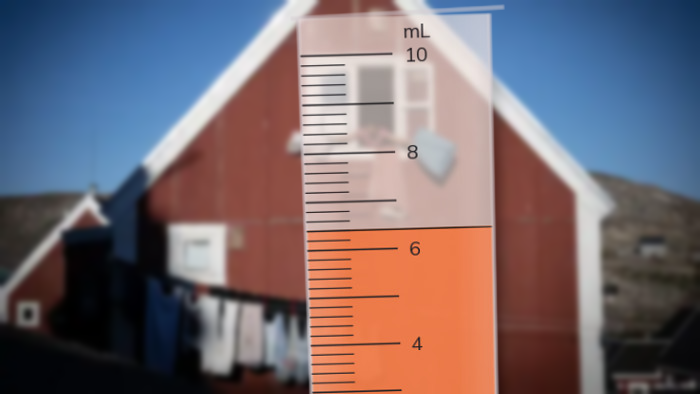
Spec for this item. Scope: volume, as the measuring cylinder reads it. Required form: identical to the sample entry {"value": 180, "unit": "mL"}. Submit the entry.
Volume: {"value": 6.4, "unit": "mL"}
